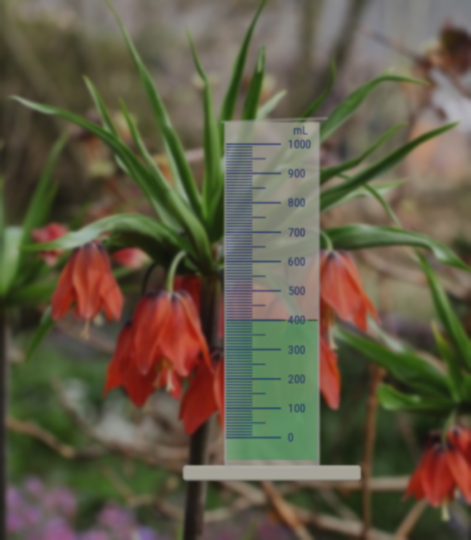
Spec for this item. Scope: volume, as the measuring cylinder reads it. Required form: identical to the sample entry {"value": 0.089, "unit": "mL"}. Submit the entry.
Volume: {"value": 400, "unit": "mL"}
